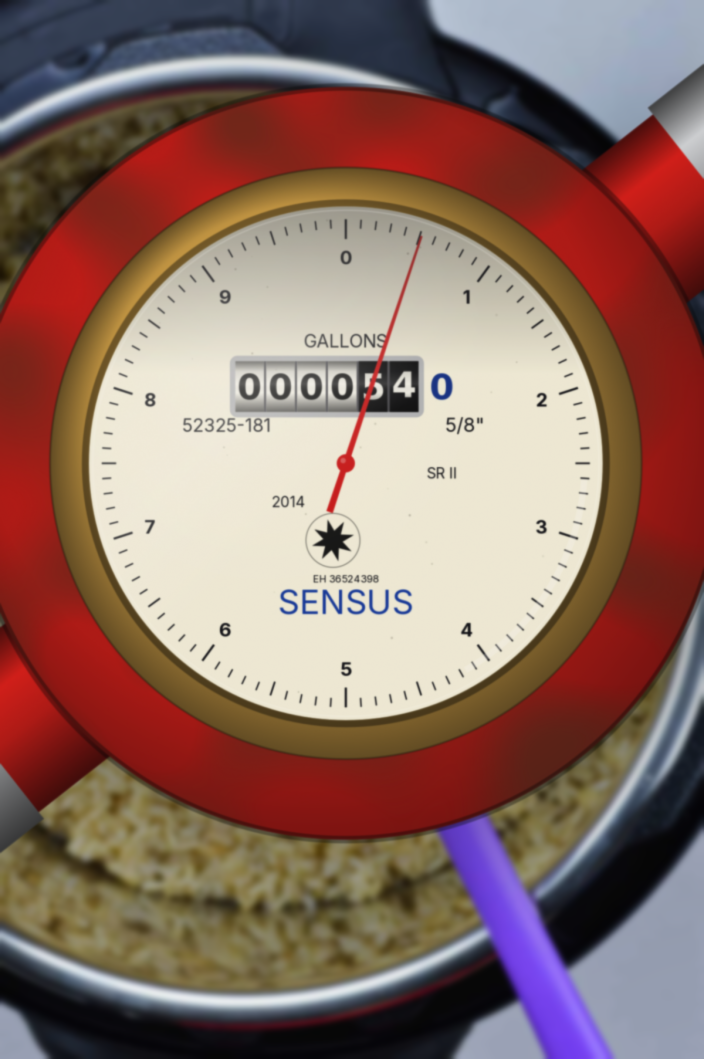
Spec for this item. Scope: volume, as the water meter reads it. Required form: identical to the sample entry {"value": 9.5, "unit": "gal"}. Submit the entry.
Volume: {"value": 540.5, "unit": "gal"}
